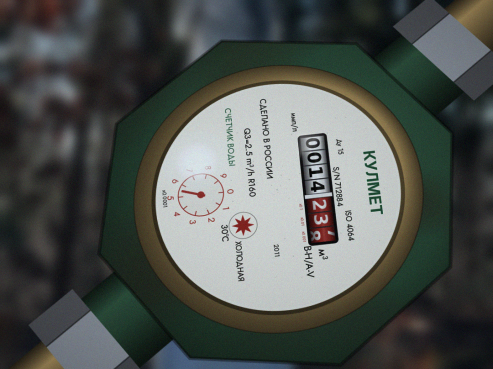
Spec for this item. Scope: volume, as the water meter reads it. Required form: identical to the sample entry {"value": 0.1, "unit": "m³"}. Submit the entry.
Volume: {"value": 14.2375, "unit": "m³"}
